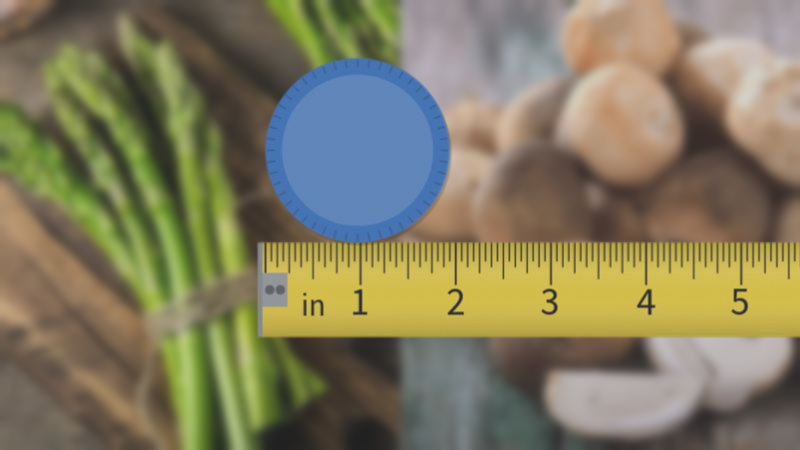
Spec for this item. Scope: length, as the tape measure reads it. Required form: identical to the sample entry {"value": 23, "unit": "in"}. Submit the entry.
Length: {"value": 1.9375, "unit": "in"}
